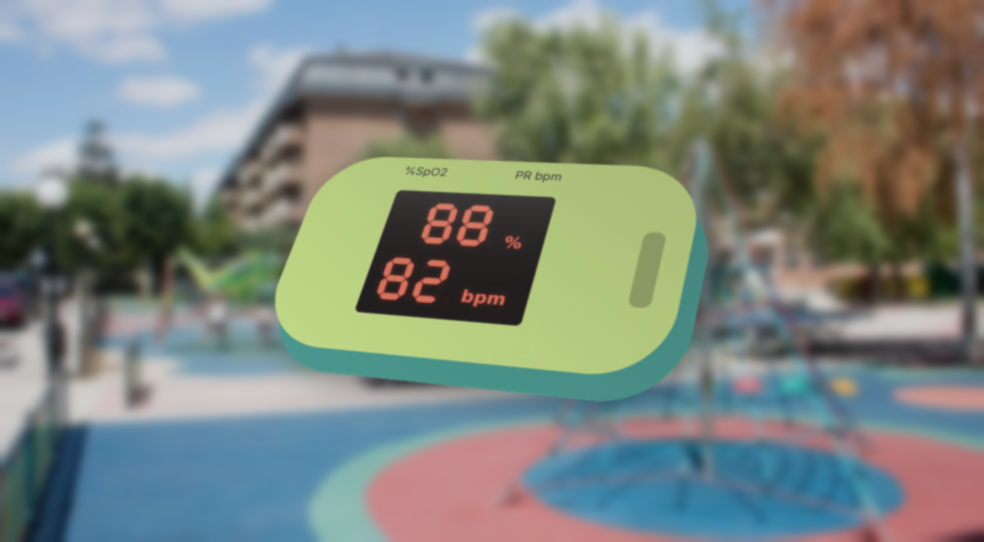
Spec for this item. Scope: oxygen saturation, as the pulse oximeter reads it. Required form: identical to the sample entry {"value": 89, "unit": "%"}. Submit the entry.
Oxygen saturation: {"value": 88, "unit": "%"}
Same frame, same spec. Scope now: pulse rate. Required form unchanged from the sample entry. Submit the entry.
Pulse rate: {"value": 82, "unit": "bpm"}
